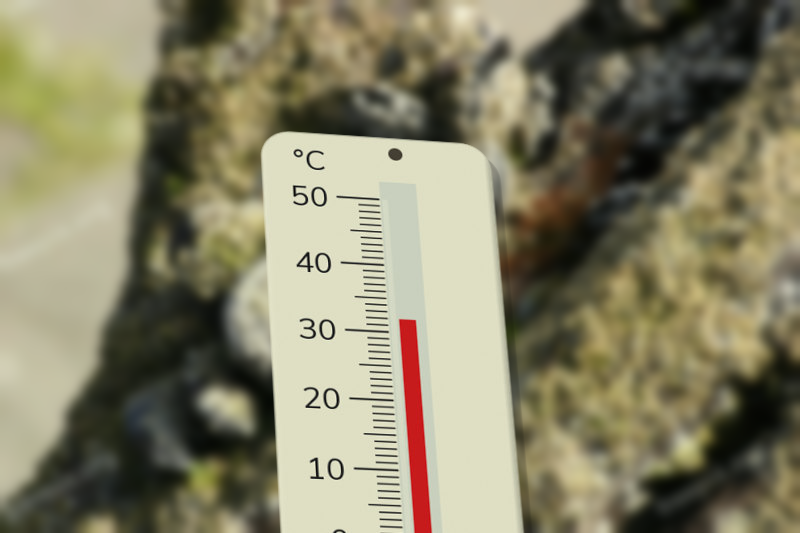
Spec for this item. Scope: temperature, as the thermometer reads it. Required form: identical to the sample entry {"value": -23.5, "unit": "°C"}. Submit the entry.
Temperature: {"value": 32, "unit": "°C"}
